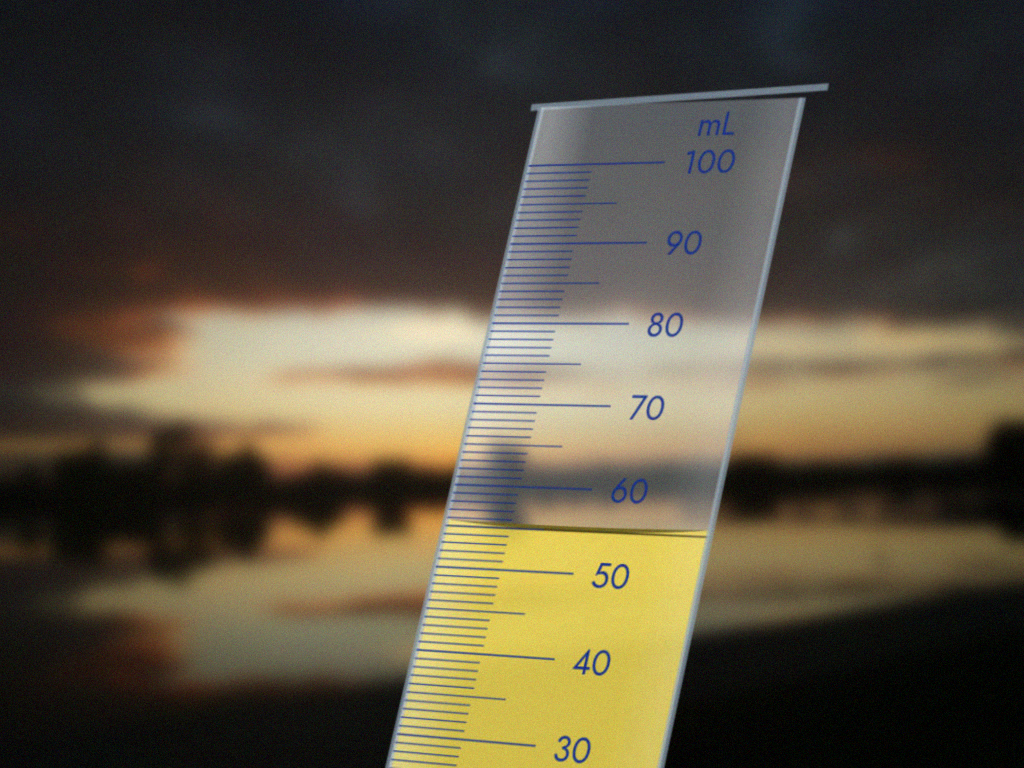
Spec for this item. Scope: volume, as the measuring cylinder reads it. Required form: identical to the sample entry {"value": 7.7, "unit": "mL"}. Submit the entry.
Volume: {"value": 55, "unit": "mL"}
